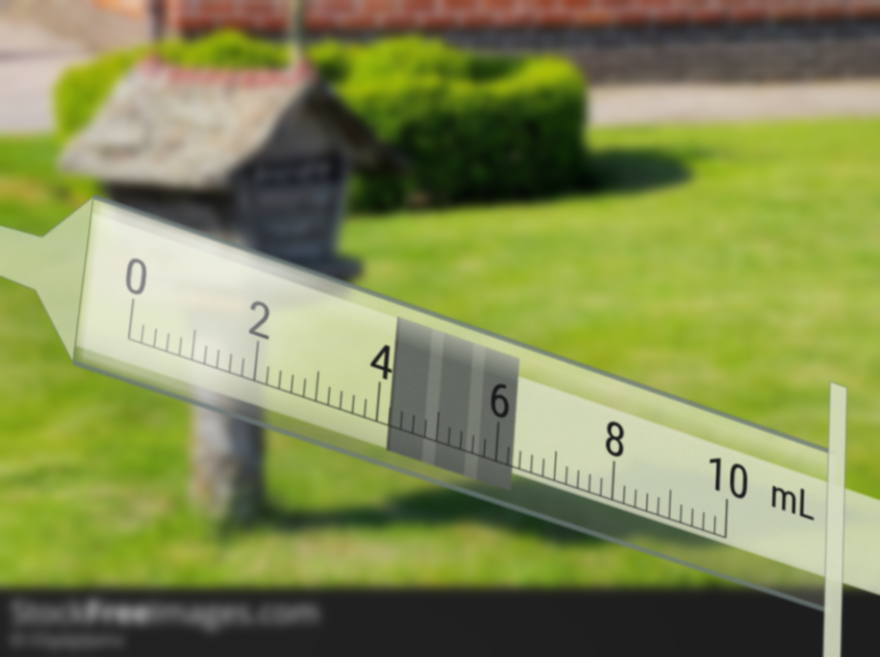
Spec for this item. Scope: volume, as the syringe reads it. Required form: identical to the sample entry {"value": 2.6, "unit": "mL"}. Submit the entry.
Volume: {"value": 4.2, "unit": "mL"}
